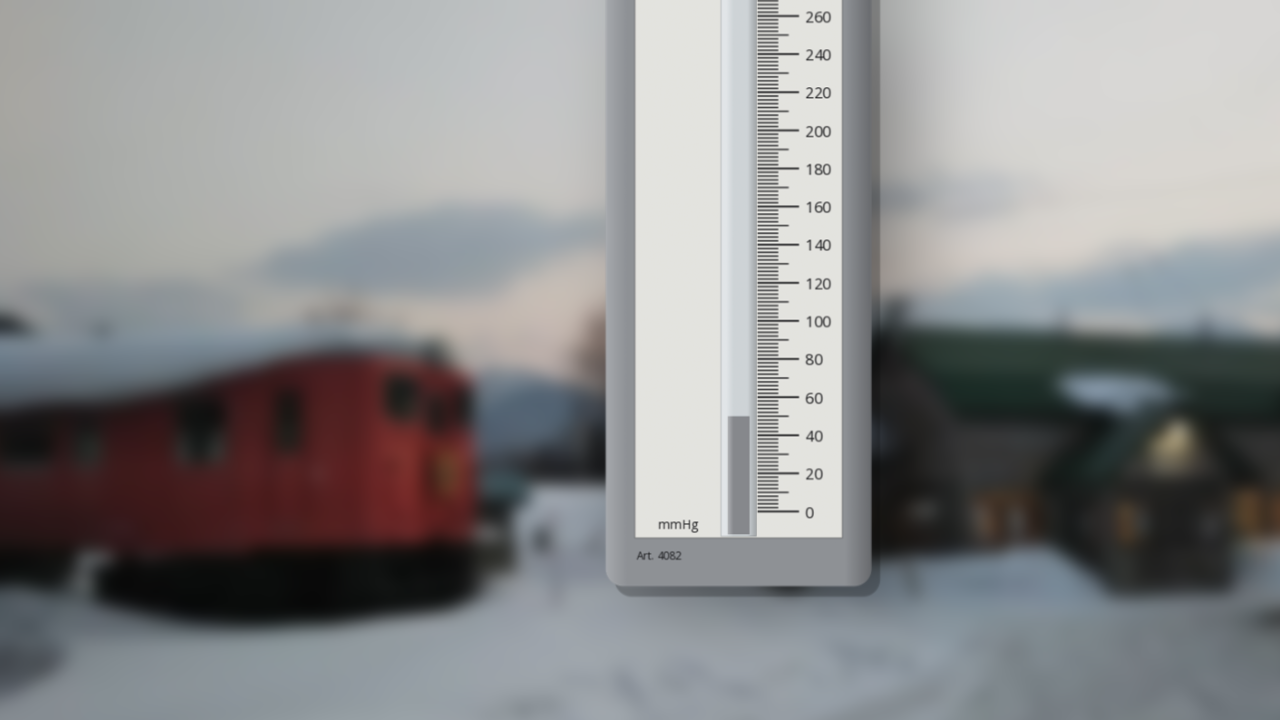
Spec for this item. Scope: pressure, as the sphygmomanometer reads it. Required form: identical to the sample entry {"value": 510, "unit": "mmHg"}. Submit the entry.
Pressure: {"value": 50, "unit": "mmHg"}
